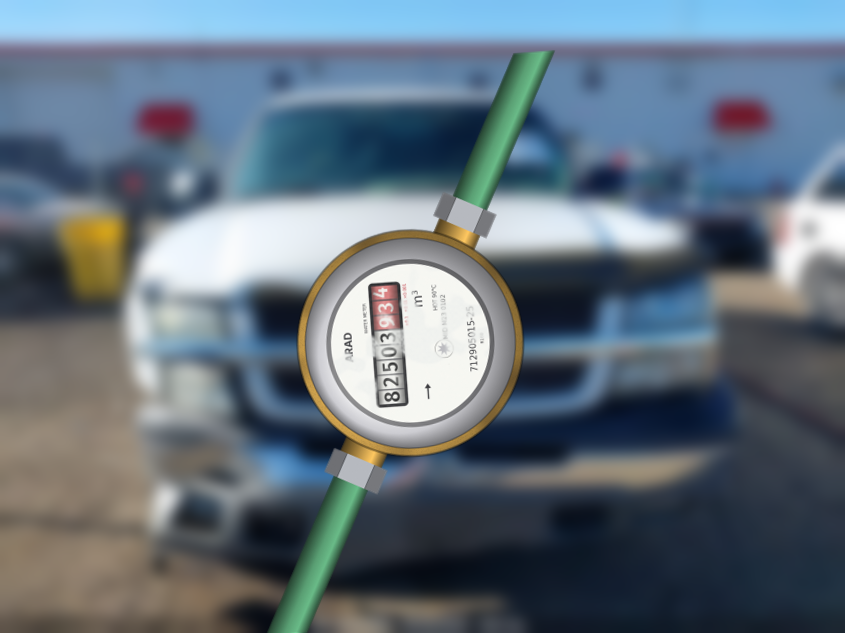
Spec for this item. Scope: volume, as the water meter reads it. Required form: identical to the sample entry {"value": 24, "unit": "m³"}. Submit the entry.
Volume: {"value": 82503.934, "unit": "m³"}
